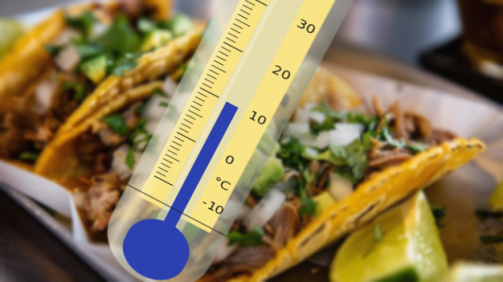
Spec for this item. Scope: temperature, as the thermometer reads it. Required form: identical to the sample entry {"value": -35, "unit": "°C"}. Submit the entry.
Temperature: {"value": 10, "unit": "°C"}
